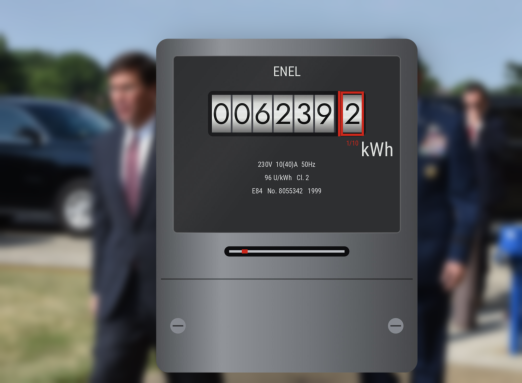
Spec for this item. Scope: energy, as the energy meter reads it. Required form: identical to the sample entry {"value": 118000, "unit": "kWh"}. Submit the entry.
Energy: {"value": 6239.2, "unit": "kWh"}
